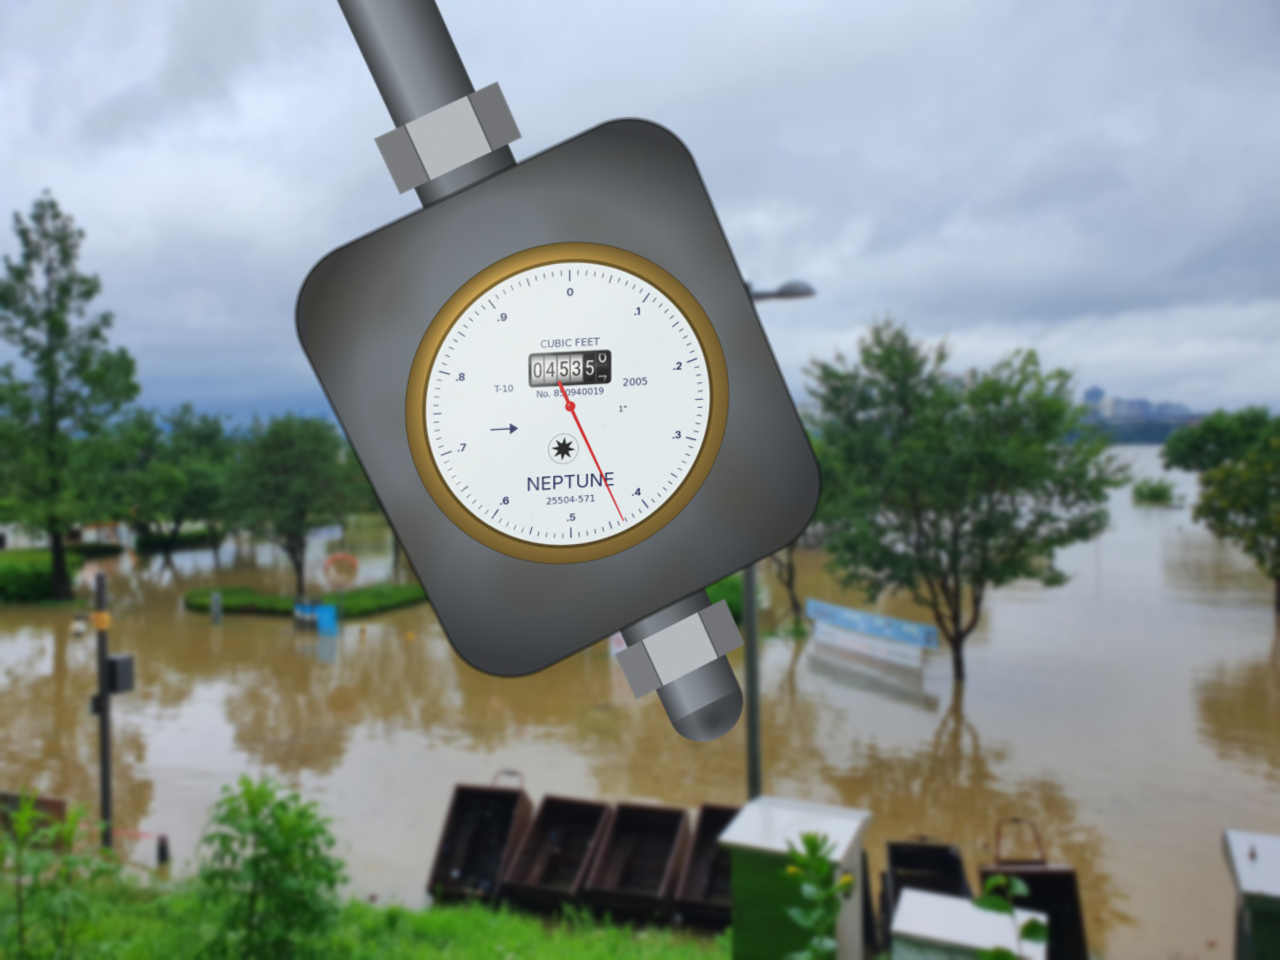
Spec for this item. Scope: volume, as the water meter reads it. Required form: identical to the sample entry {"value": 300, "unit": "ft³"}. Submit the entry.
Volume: {"value": 45356.43, "unit": "ft³"}
